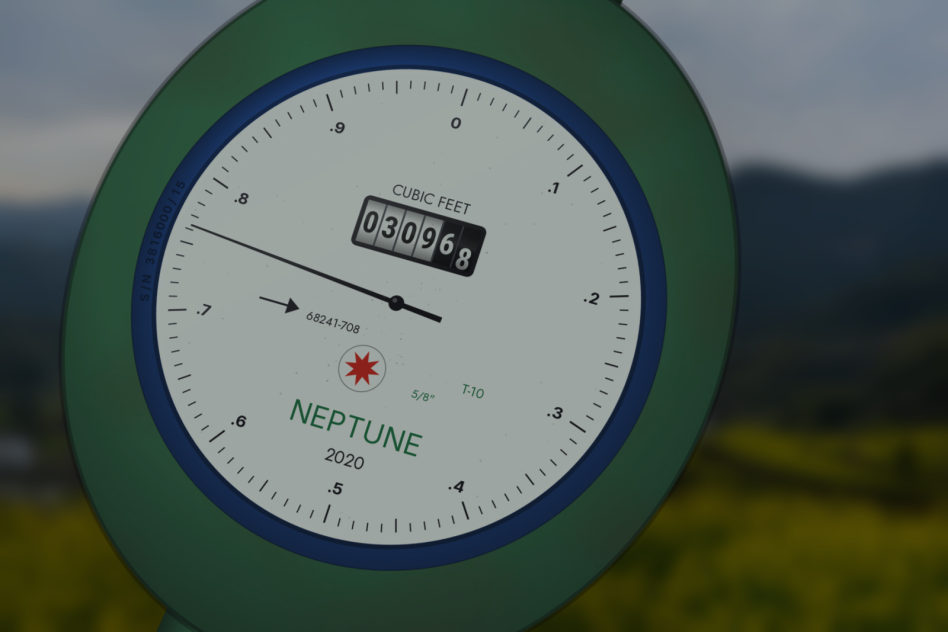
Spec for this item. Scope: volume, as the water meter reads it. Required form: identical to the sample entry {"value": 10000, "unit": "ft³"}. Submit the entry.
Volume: {"value": 30967.76, "unit": "ft³"}
